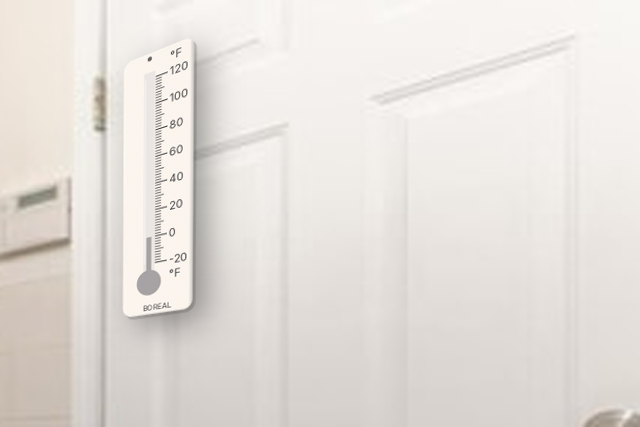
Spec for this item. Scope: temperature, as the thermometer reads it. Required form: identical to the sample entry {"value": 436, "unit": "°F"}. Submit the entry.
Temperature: {"value": 0, "unit": "°F"}
